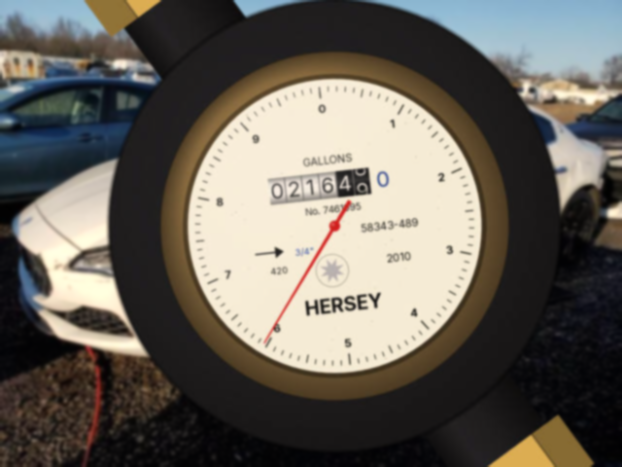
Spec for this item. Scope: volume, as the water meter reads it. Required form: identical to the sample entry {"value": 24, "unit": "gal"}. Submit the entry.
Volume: {"value": 216486.0, "unit": "gal"}
